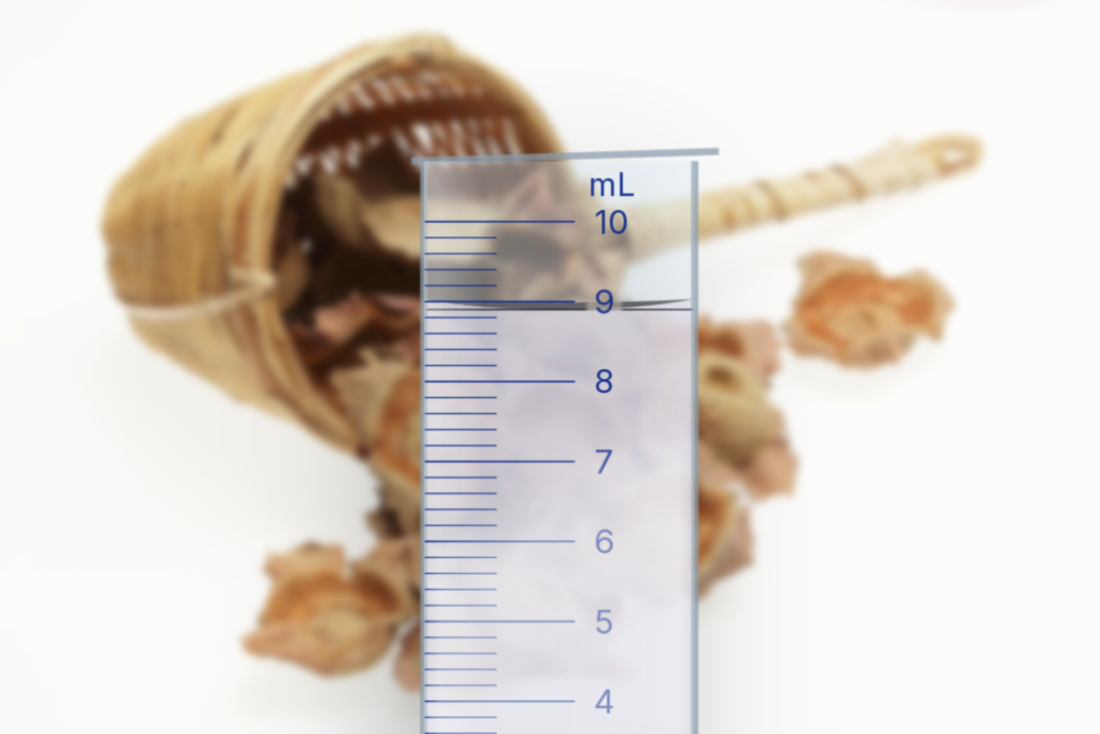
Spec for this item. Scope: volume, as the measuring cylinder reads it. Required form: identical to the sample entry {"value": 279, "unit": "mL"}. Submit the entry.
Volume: {"value": 8.9, "unit": "mL"}
